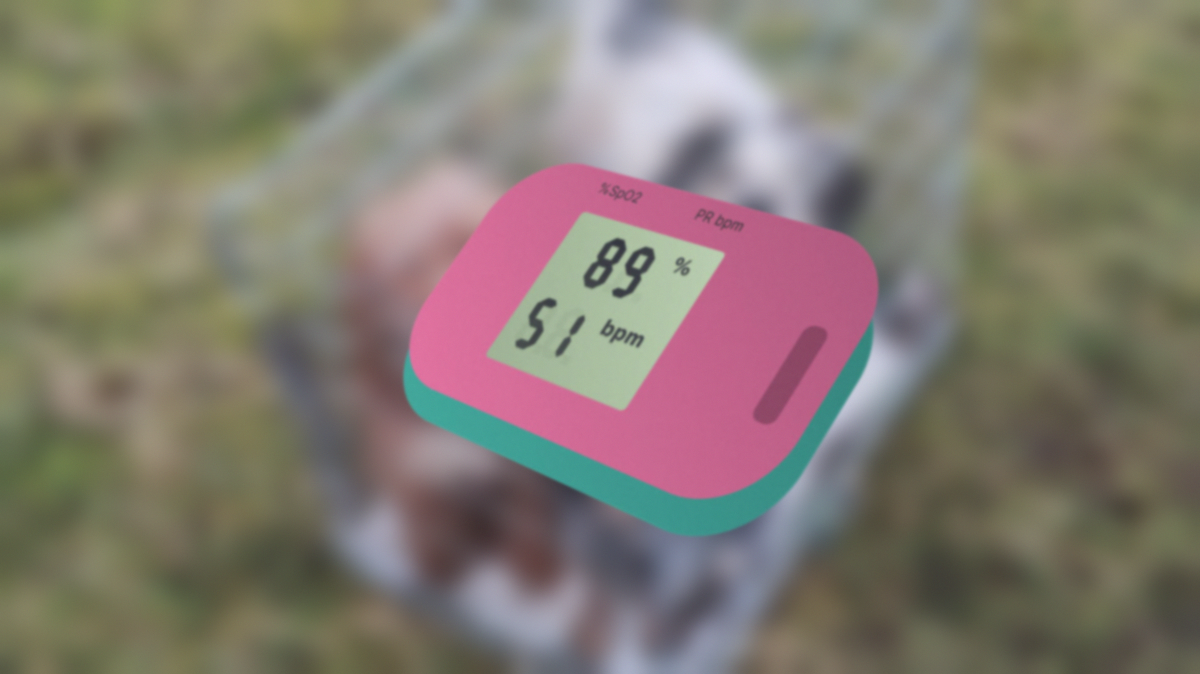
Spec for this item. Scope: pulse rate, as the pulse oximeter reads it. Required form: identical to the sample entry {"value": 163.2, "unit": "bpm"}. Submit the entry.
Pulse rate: {"value": 51, "unit": "bpm"}
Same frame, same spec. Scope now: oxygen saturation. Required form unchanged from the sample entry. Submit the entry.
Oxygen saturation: {"value": 89, "unit": "%"}
